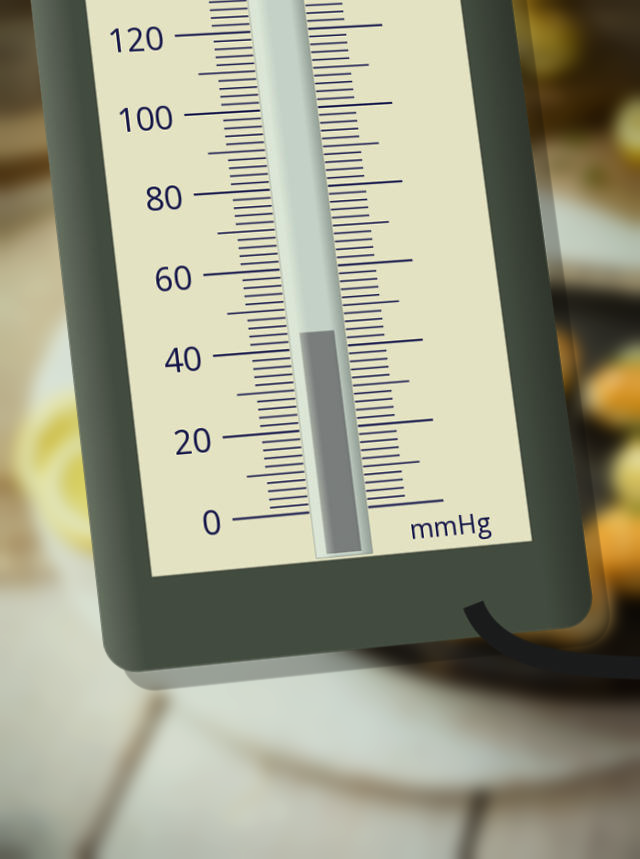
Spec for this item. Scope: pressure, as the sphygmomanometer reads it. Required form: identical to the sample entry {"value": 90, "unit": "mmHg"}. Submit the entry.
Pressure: {"value": 44, "unit": "mmHg"}
